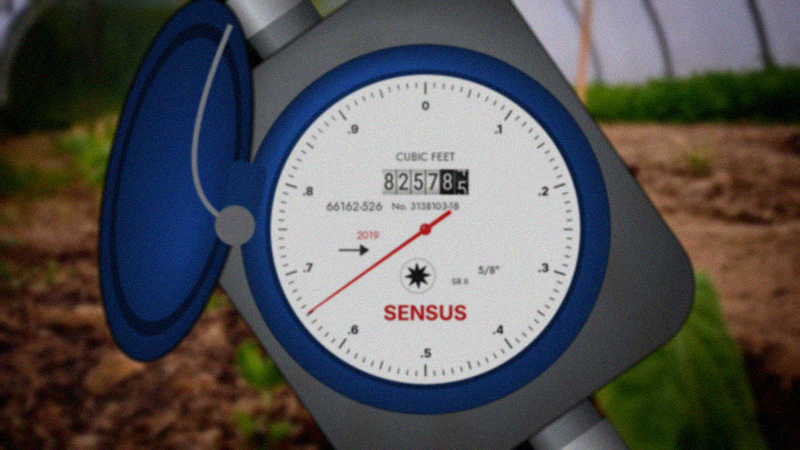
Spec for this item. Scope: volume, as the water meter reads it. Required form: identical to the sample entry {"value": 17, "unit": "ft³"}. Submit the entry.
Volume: {"value": 825784.65, "unit": "ft³"}
